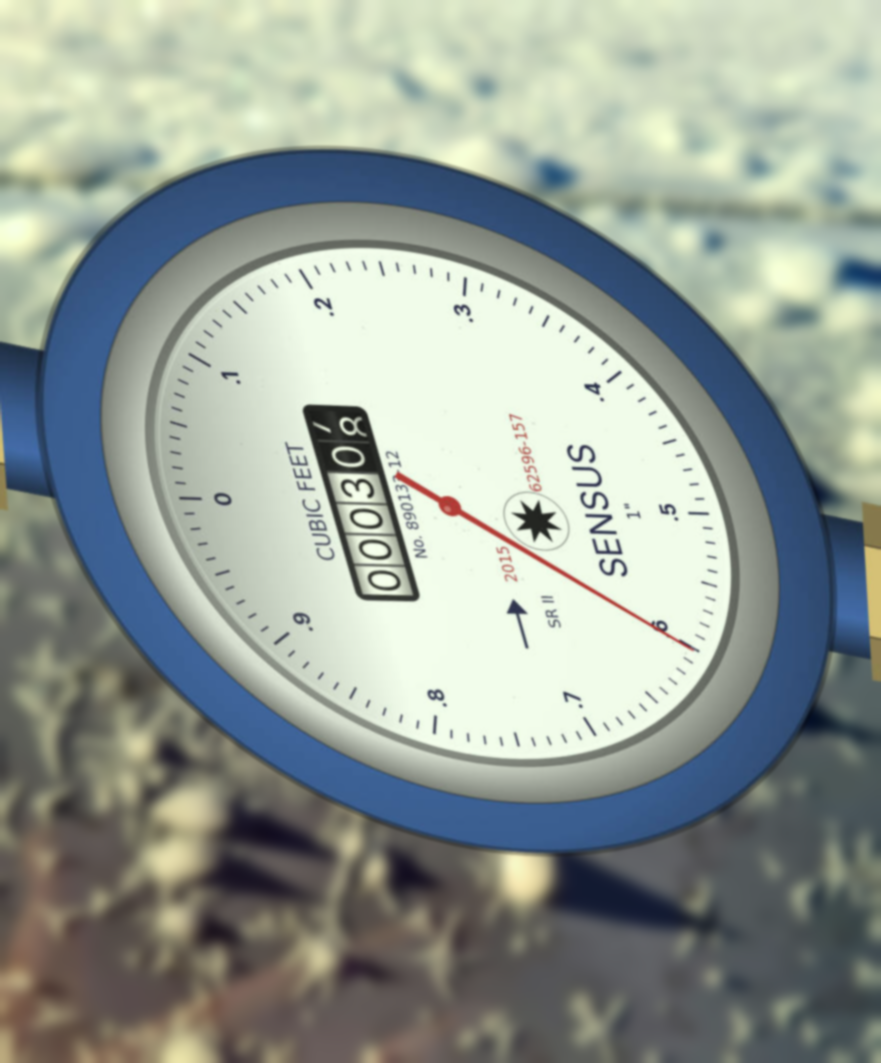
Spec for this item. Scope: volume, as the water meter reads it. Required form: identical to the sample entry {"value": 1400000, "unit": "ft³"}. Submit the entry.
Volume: {"value": 307.60, "unit": "ft³"}
